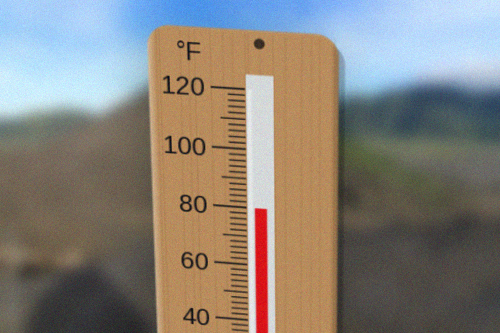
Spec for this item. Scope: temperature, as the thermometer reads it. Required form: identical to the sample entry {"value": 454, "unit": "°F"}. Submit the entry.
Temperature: {"value": 80, "unit": "°F"}
